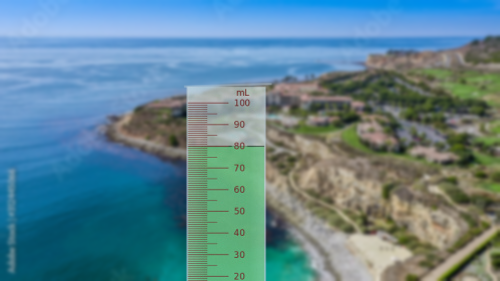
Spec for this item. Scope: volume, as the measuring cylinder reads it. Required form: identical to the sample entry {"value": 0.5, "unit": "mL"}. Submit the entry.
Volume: {"value": 80, "unit": "mL"}
